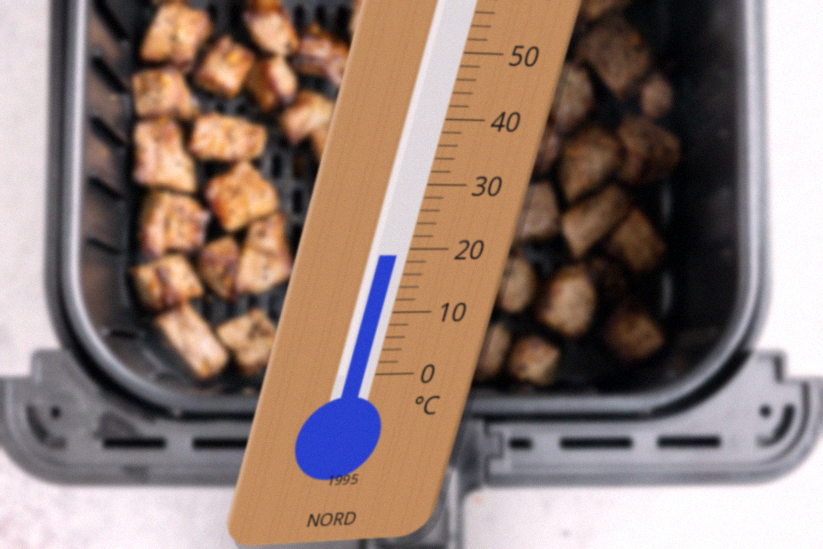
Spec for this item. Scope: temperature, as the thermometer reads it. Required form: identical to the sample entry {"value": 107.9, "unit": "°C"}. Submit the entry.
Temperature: {"value": 19, "unit": "°C"}
